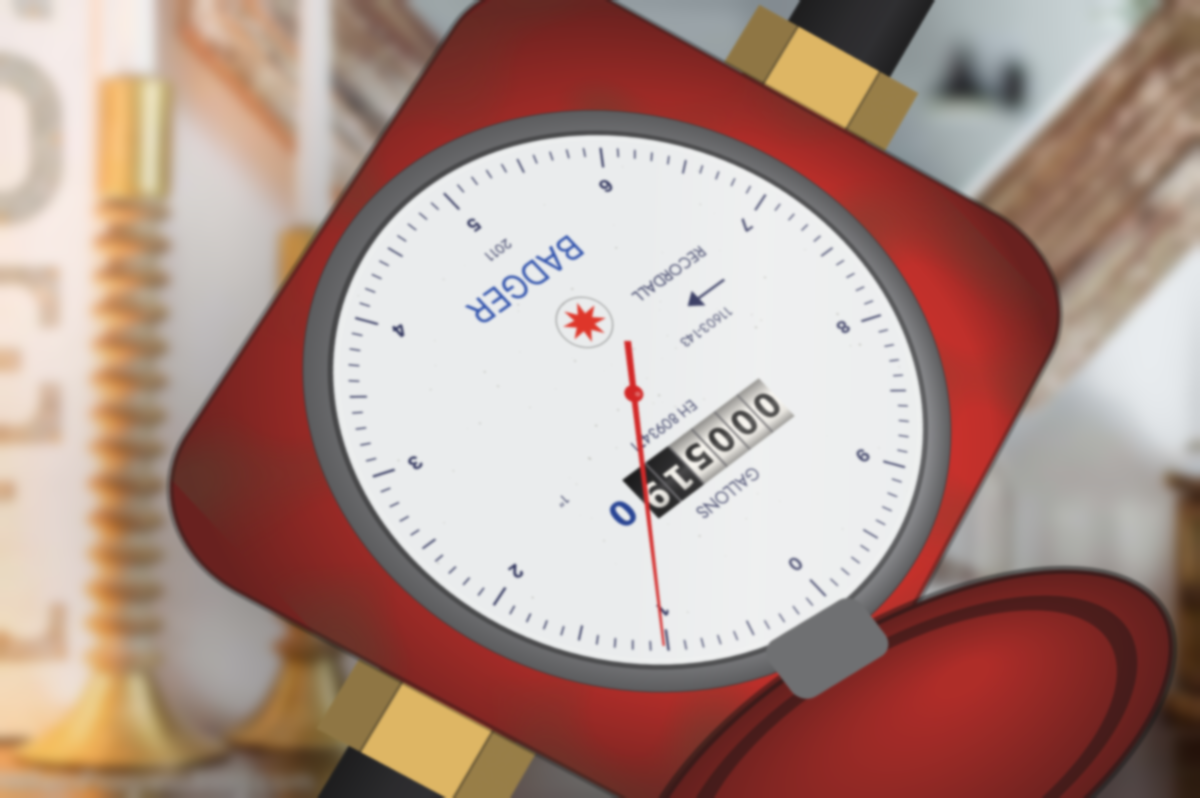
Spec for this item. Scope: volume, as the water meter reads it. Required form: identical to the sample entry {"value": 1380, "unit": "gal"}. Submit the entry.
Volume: {"value": 5191.0, "unit": "gal"}
